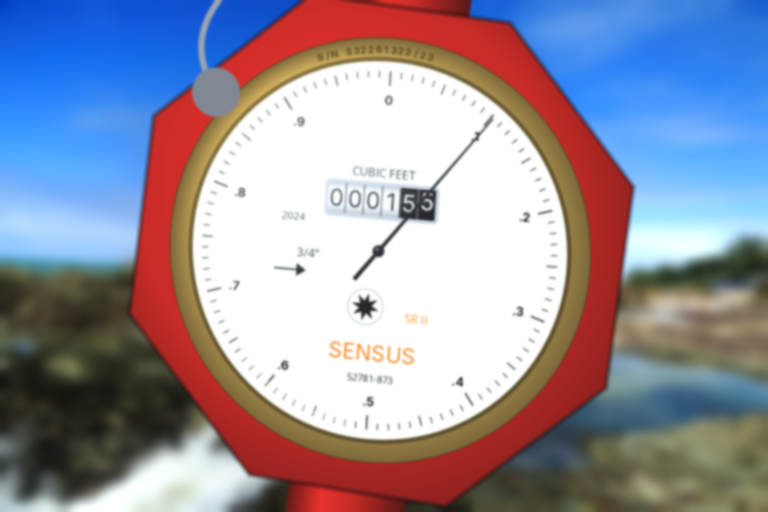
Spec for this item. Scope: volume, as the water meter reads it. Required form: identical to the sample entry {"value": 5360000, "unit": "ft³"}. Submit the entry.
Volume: {"value": 155.10, "unit": "ft³"}
